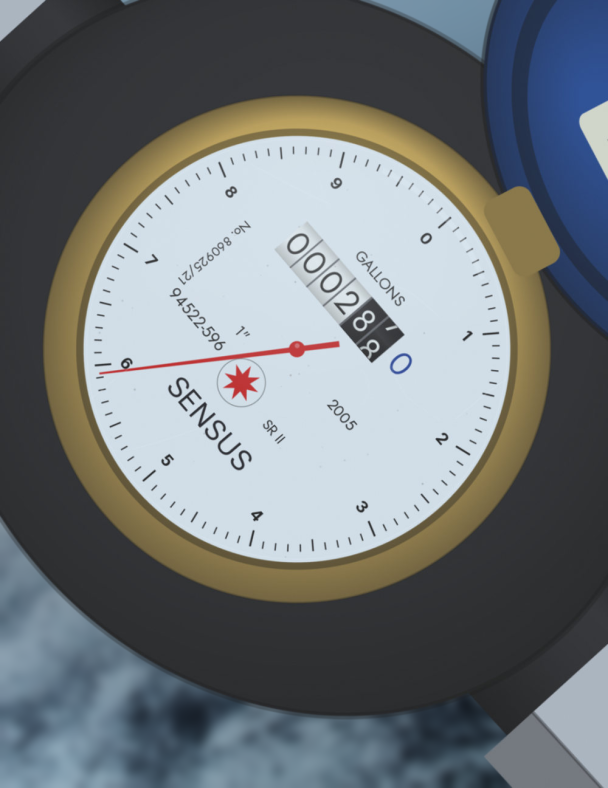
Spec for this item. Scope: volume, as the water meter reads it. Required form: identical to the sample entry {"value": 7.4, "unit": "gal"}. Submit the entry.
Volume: {"value": 2875.9, "unit": "gal"}
